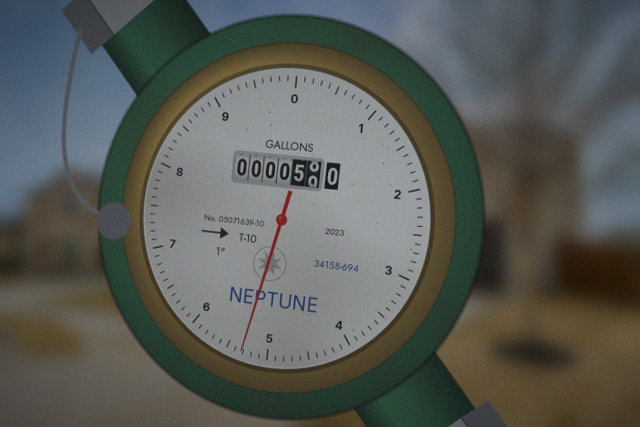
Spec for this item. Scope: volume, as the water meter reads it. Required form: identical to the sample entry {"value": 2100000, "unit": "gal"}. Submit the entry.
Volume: {"value": 585.3, "unit": "gal"}
